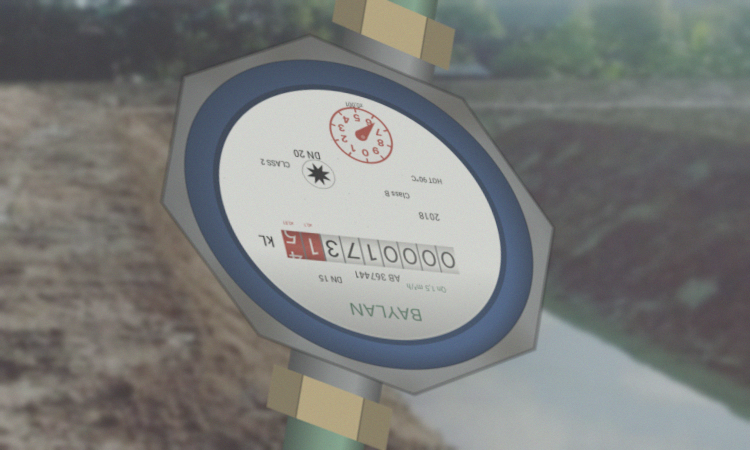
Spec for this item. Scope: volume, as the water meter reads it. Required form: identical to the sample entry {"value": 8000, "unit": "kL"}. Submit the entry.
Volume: {"value": 173.146, "unit": "kL"}
